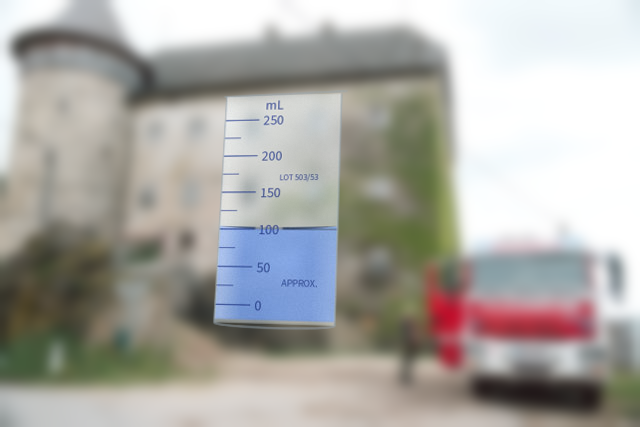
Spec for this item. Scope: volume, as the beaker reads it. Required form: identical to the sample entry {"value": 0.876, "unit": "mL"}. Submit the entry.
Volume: {"value": 100, "unit": "mL"}
